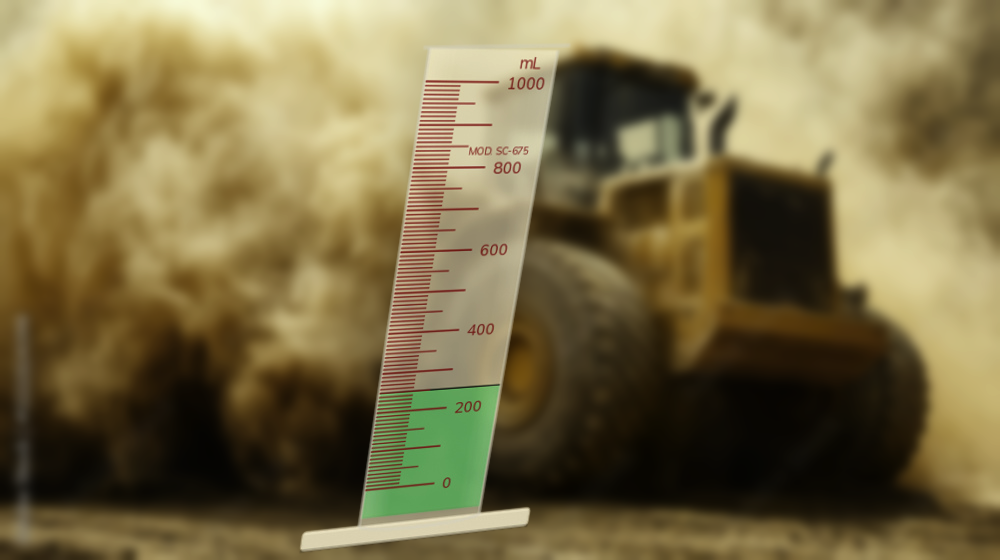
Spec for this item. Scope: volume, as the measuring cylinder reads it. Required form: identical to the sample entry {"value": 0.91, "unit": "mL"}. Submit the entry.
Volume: {"value": 250, "unit": "mL"}
